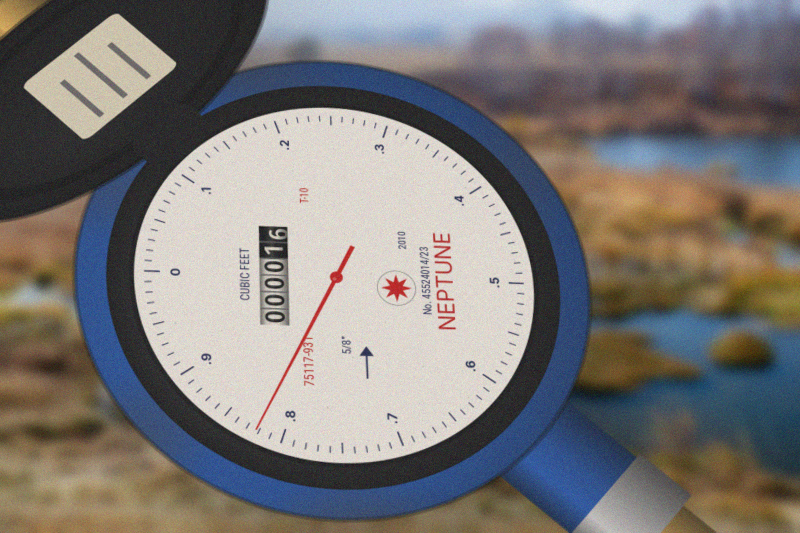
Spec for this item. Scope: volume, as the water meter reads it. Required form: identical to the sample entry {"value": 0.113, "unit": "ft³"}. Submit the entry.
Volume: {"value": 15.82, "unit": "ft³"}
